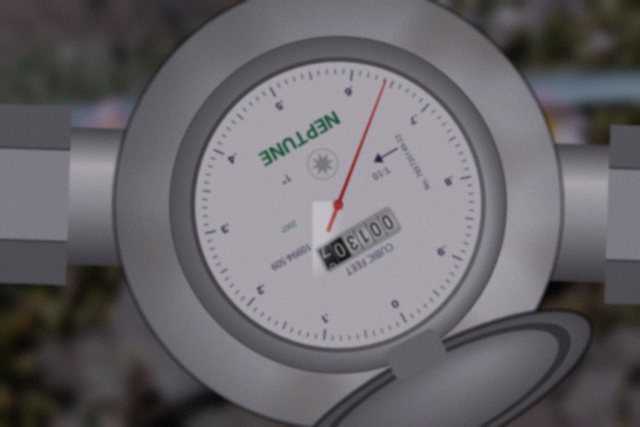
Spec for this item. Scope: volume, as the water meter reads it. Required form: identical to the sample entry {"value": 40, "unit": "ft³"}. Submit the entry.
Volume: {"value": 1306.64, "unit": "ft³"}
